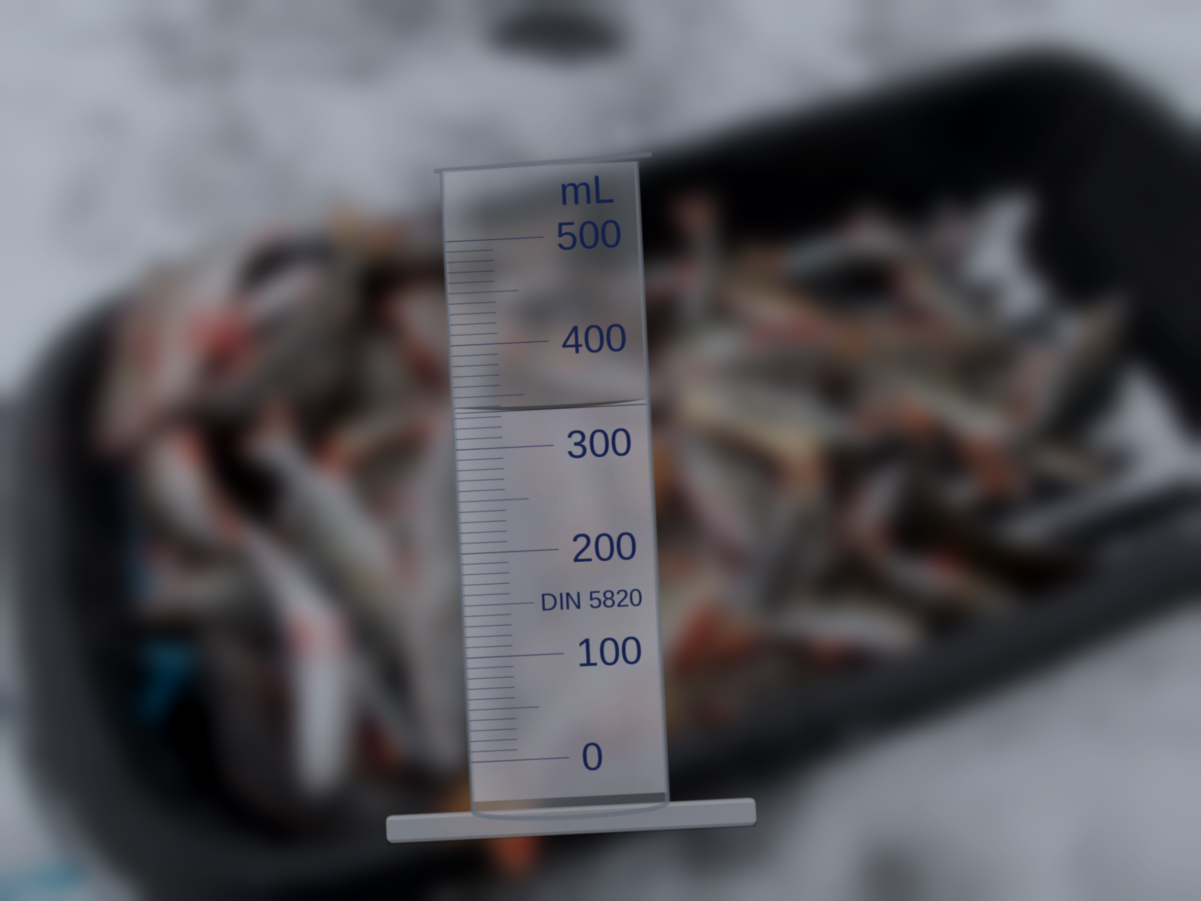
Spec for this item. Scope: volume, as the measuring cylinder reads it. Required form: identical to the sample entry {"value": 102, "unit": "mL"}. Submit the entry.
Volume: {"value": 335, "unit": "mL"}
